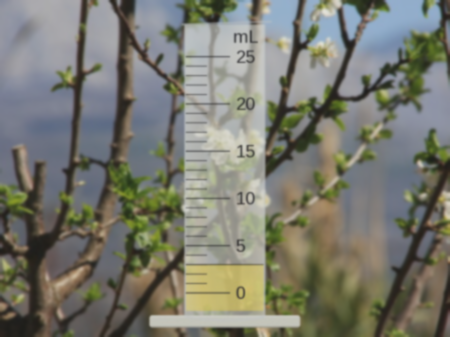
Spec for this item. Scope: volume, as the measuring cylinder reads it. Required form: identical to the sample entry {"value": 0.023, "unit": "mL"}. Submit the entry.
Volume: {"value": 3, "unit": "mL"}
